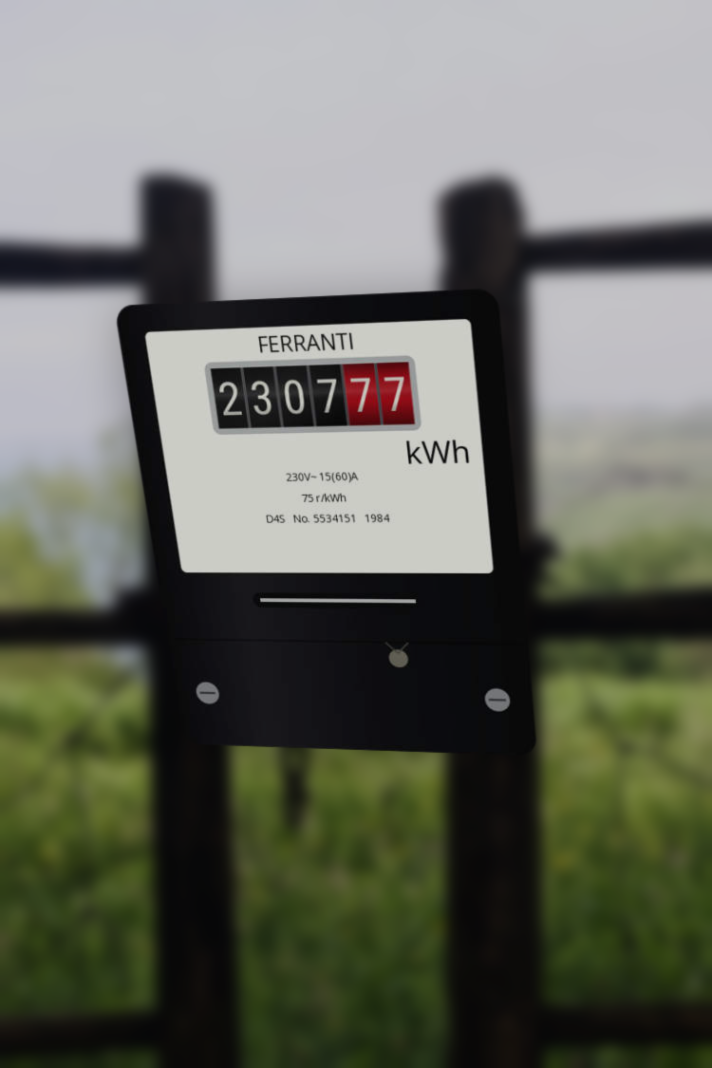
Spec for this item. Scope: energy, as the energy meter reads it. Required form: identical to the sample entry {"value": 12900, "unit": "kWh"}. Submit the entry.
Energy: {"value": 2307.77, "unit": "kWh"}
